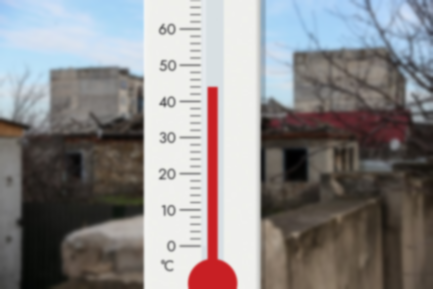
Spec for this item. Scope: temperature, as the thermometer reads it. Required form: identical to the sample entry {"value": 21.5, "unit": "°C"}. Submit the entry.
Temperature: {"value": 44, "unit": "°C"}
